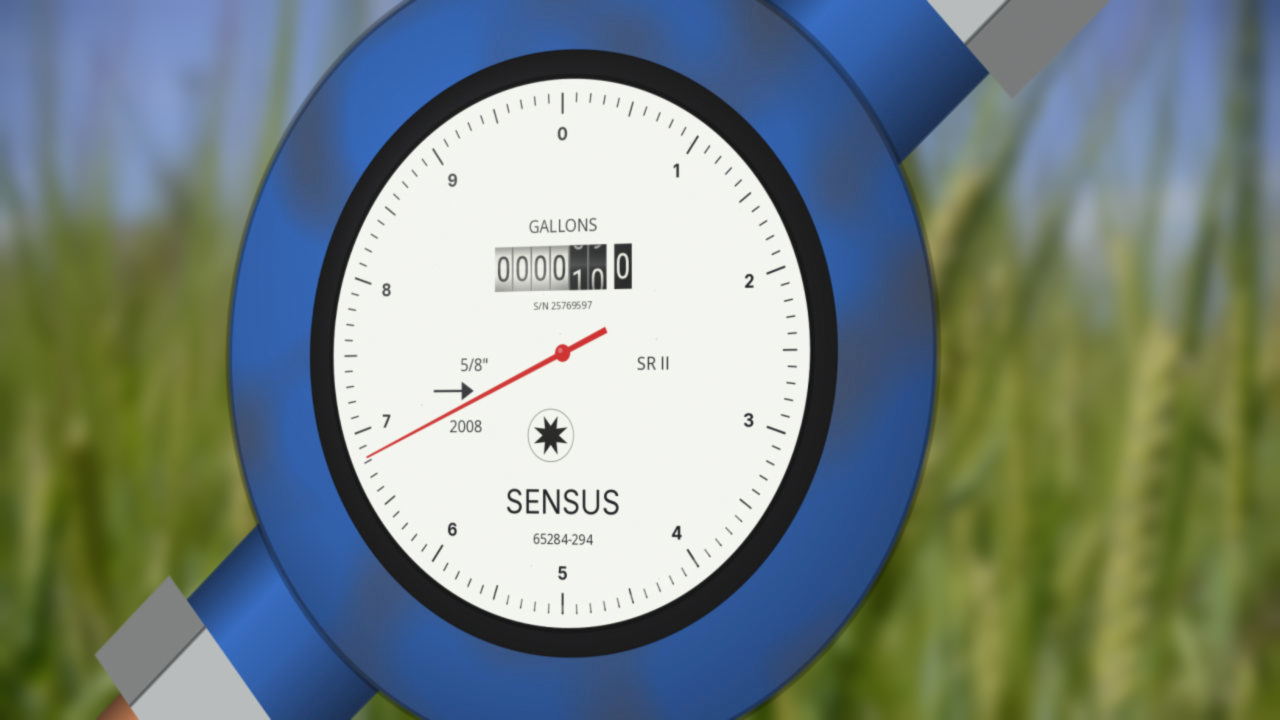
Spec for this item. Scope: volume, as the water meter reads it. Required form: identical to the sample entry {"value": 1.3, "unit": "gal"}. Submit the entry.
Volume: {"value": 96.8, "unit": "gal"}
